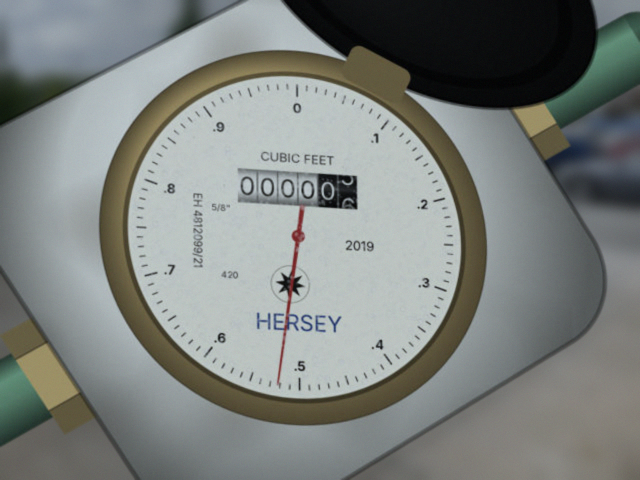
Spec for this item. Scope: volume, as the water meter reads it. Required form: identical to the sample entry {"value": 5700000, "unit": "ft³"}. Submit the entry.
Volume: {"value": 5.52, "unit": "ft³"}
